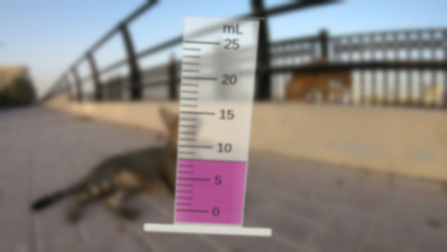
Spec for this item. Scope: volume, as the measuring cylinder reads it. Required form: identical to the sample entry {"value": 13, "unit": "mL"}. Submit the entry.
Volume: {"value": 8, "unit": "mL"}
